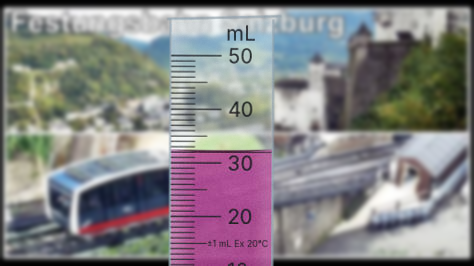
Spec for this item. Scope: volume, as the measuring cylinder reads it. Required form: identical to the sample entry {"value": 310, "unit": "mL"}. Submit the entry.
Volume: {"value": 32, "unit": "mL"}
